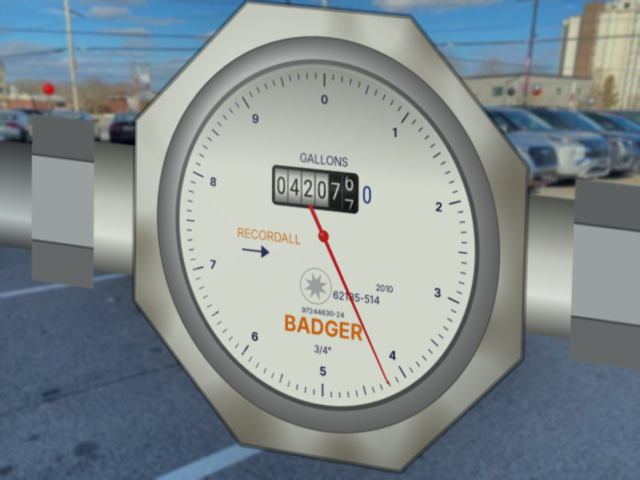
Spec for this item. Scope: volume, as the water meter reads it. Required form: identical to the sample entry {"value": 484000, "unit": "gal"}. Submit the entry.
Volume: {"value": 420764.2, "unit": "gal"}
